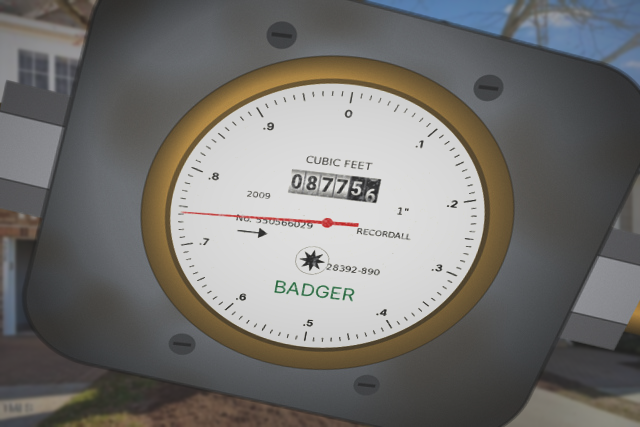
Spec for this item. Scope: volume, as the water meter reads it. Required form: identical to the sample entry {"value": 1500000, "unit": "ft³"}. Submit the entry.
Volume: {"value": 87755.74, "unit": "ft³"}
